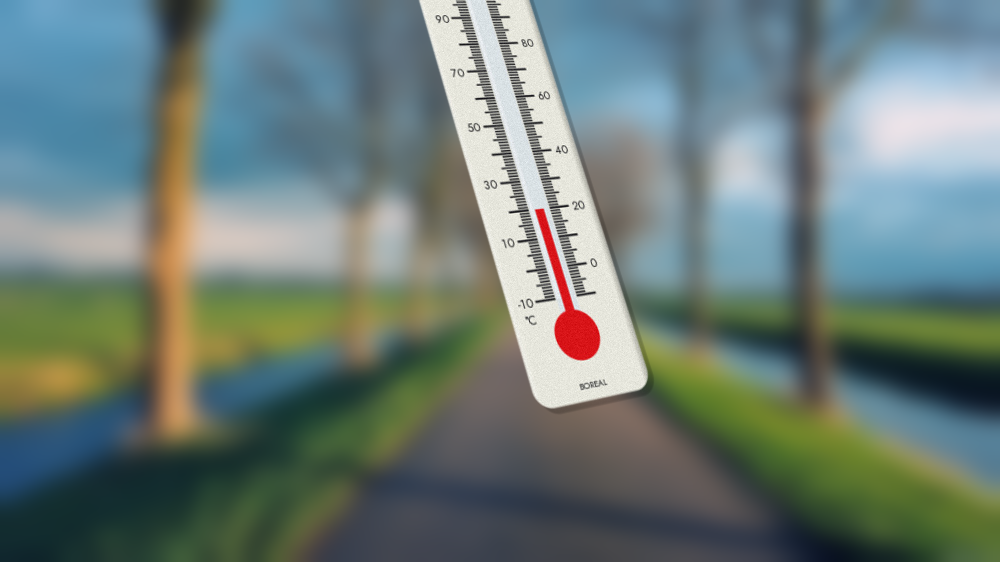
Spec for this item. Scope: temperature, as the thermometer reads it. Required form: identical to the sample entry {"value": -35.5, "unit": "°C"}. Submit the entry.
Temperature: {"value": 20, "unit": "°C"}
